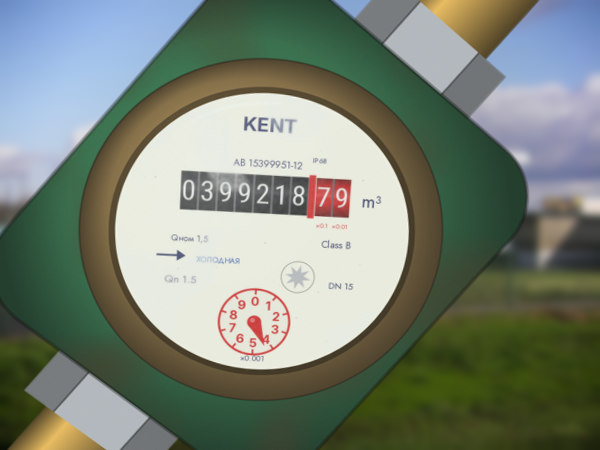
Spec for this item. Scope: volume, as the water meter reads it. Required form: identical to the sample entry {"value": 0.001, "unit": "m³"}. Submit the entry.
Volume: {"value": 399218.794, "unit": "m³"}
